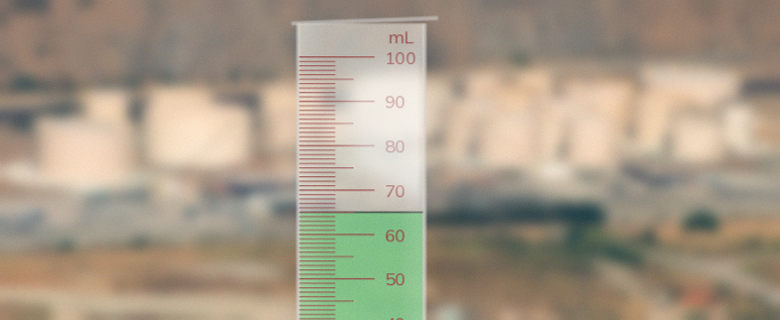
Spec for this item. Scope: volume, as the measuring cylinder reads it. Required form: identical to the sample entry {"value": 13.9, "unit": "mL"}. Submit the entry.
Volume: {"value": 65, "unit": "mL"}
